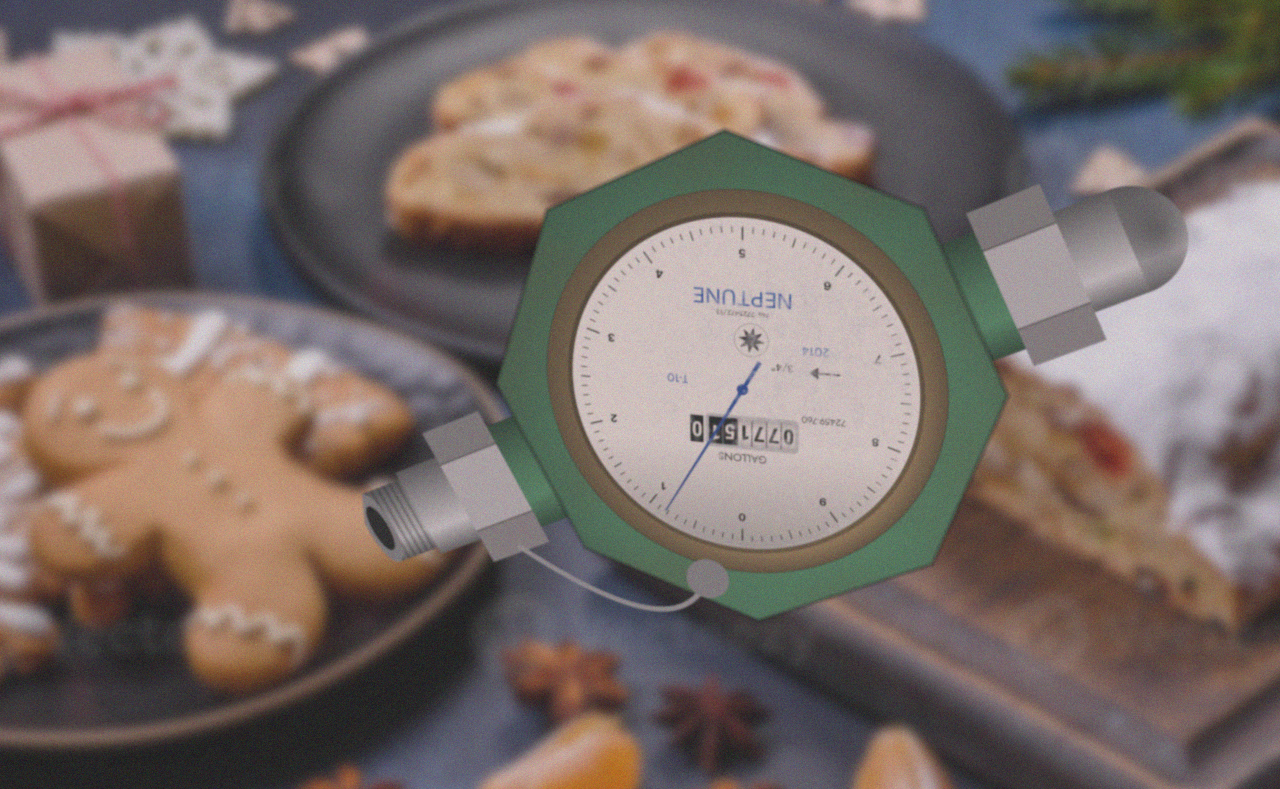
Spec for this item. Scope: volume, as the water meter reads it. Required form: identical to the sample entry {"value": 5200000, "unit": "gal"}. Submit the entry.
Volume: {"value": 771510.8, "unit": "gal"}
